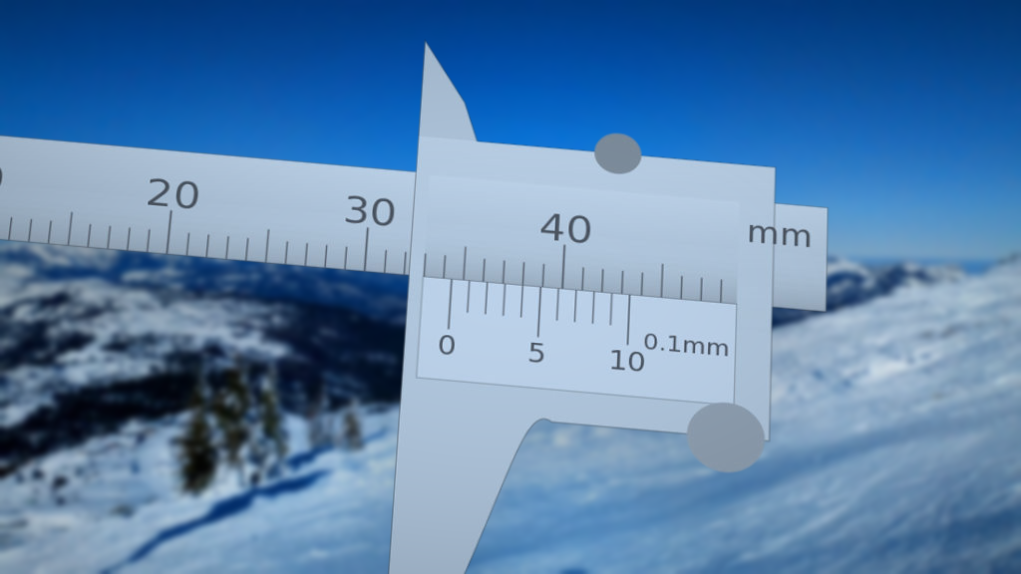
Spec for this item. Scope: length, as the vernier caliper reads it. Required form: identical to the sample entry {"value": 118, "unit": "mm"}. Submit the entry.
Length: {"value": 34.4, "unit": "mm"}
